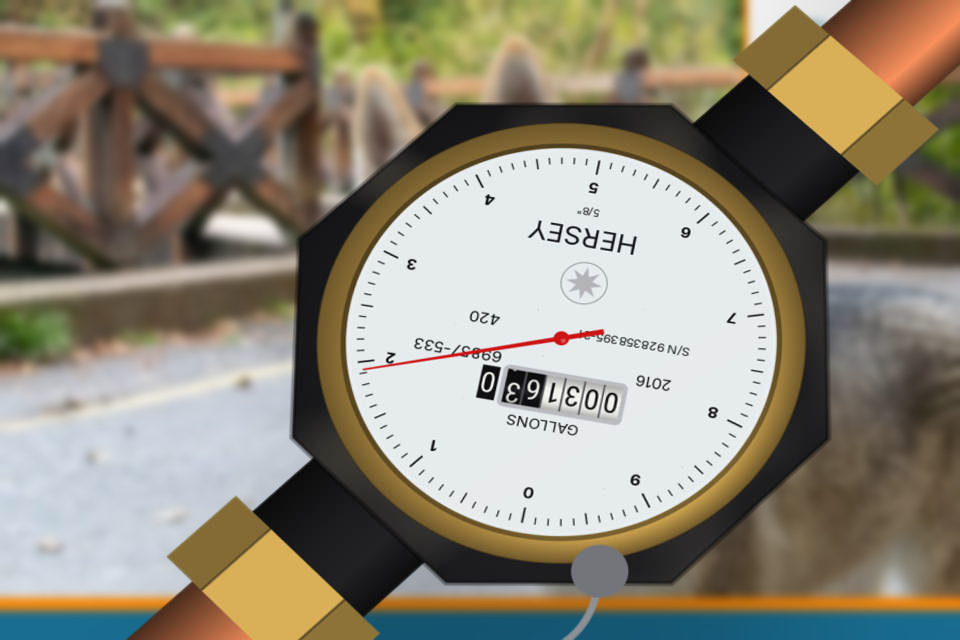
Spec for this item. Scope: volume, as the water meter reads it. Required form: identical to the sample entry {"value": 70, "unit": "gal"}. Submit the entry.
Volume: {"value": 31631.9, "unit": "gal"}
